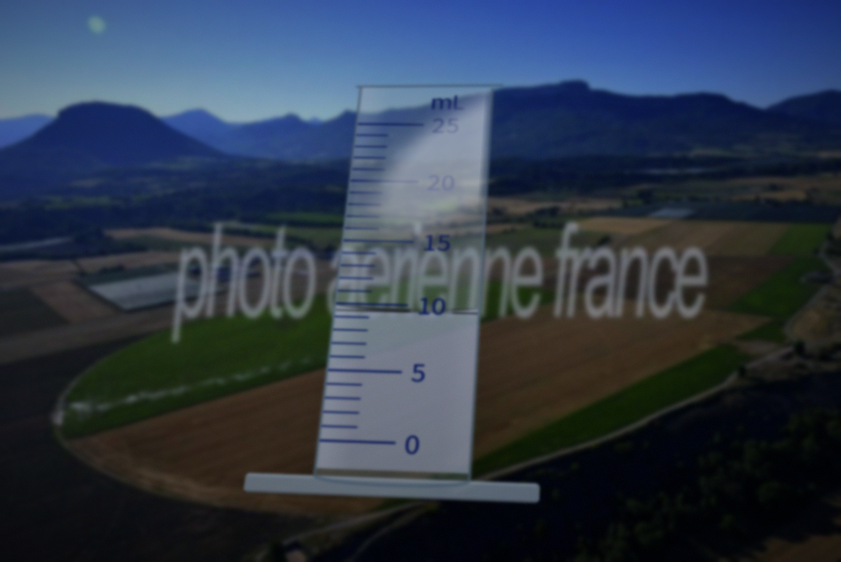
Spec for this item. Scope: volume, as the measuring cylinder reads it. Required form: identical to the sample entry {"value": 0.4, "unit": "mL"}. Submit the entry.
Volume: {"value": 9.5, "unit": "mL"}
